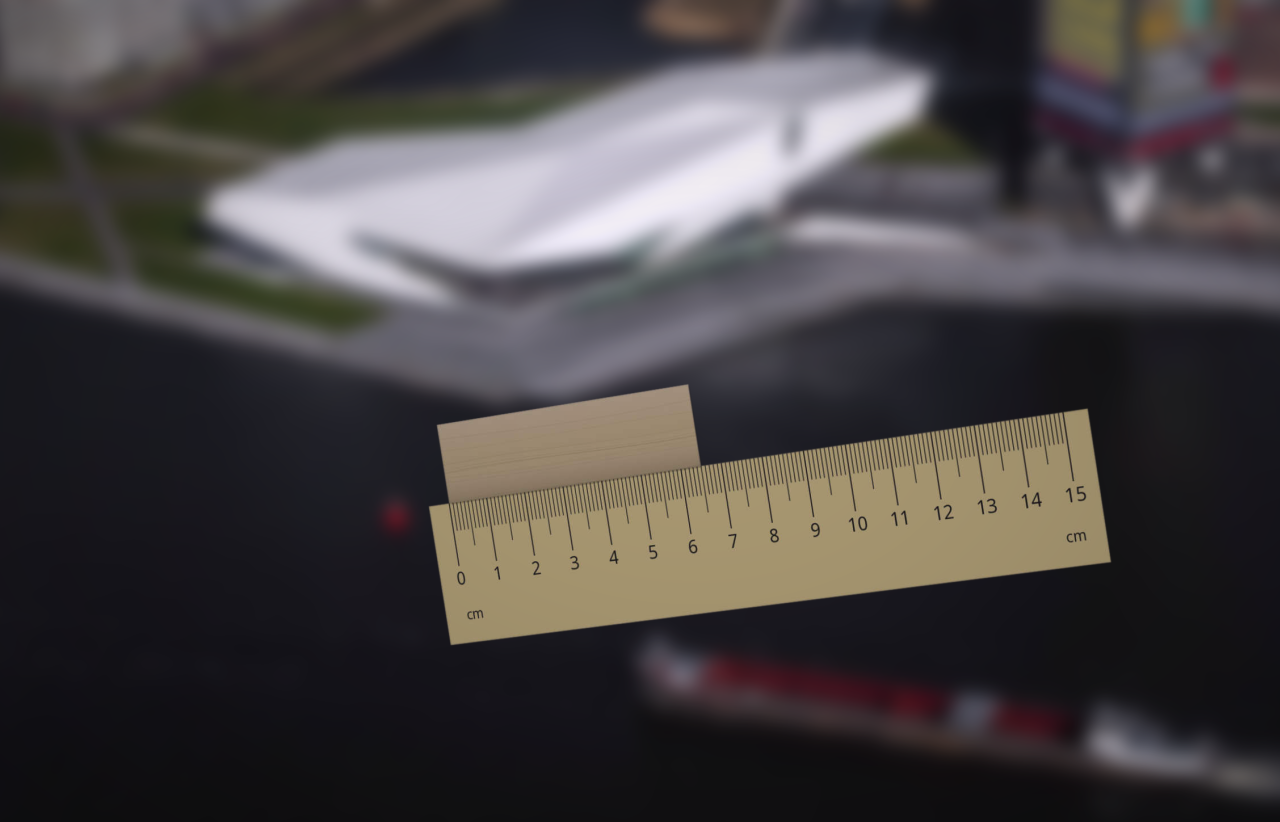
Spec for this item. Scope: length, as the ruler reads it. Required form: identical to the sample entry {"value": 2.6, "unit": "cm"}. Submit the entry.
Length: {"value": 6.5, "unit": "cm"}
